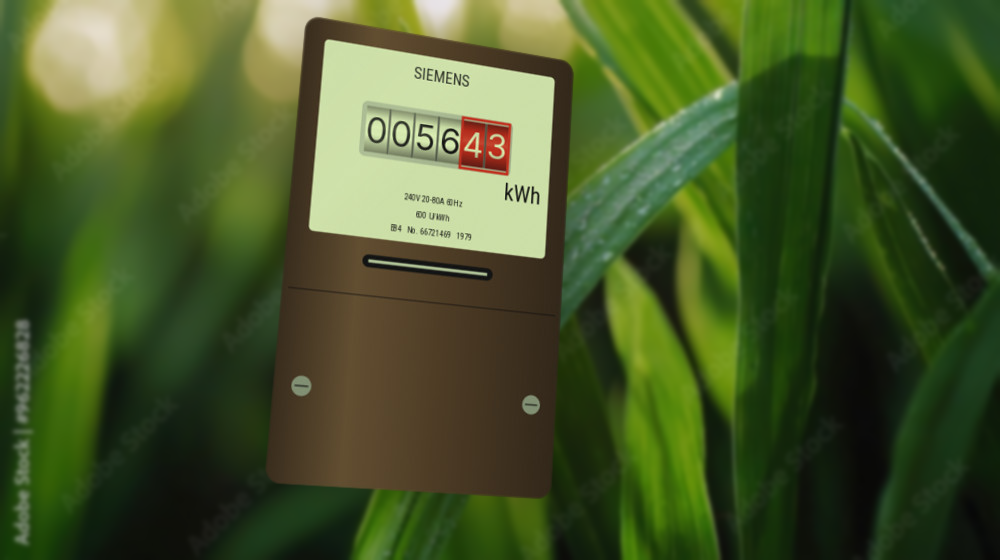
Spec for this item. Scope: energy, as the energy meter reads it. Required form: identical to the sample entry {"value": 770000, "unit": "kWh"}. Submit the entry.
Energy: {"value": 56.43, "unit": "kWh"}
